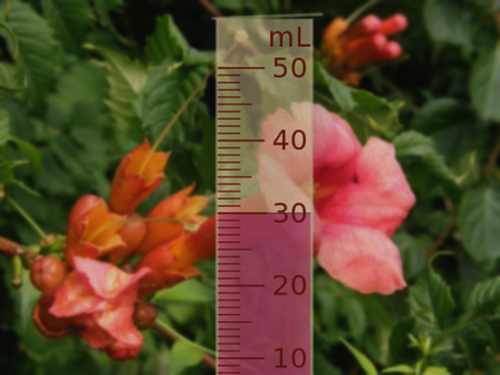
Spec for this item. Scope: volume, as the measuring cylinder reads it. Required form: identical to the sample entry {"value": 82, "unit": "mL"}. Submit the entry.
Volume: {"value": 30, "unit": "mL"}
